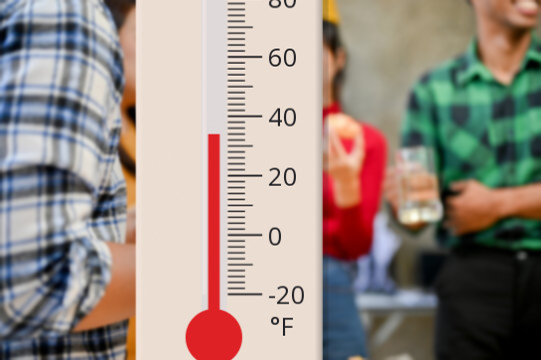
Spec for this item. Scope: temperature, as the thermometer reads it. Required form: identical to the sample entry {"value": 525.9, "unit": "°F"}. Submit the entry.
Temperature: {"value": 34, "unit": "°F"}
